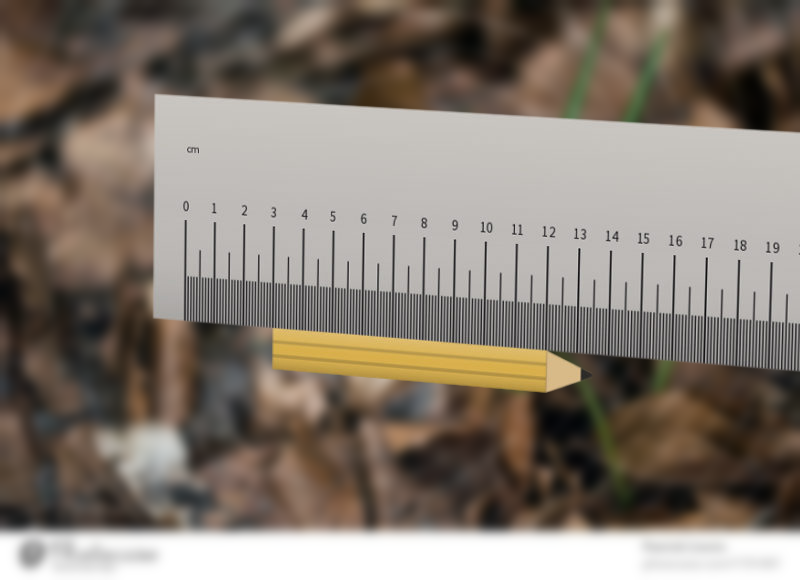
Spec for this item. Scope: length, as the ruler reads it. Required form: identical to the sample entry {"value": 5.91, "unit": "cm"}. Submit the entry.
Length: {"value": 10.5, "unit": "cm"}
